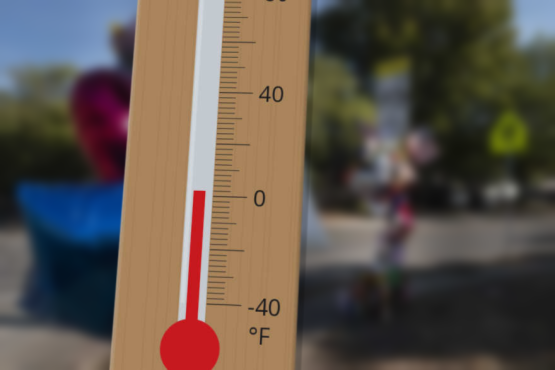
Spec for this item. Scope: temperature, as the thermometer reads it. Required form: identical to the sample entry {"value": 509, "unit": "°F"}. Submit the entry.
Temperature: {"value": 2, "unit": "°F"}
